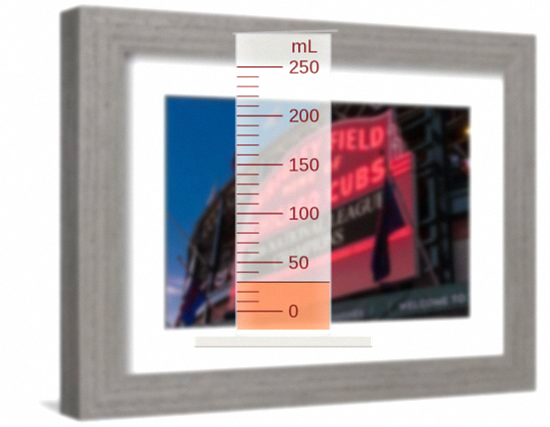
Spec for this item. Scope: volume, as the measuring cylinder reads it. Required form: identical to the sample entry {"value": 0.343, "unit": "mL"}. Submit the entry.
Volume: {"value": 30, "unit": "mL"}
